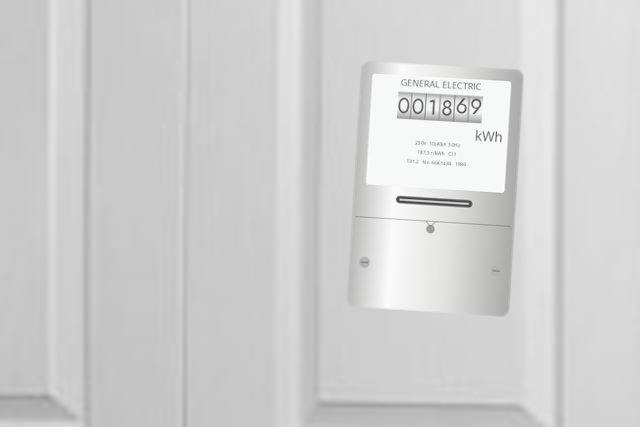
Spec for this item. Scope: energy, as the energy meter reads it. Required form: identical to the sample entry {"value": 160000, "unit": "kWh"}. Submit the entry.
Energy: {"value": 1869, "unit": "kWh"}
